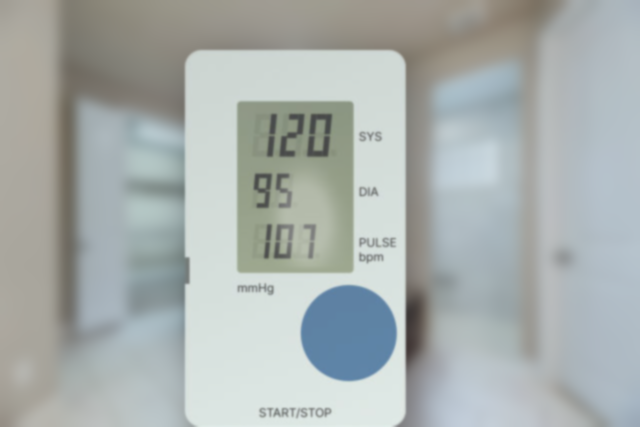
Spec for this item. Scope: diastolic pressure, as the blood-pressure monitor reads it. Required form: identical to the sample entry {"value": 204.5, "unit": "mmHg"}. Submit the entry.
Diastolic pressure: {"value": 95, "unit": "mmHg"}
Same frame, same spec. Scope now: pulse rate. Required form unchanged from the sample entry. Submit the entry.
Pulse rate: {"value": 107, "unit": "bpm"}
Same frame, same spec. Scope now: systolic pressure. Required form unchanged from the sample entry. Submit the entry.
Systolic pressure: {"value": 120, "unit": "mmHg"}
